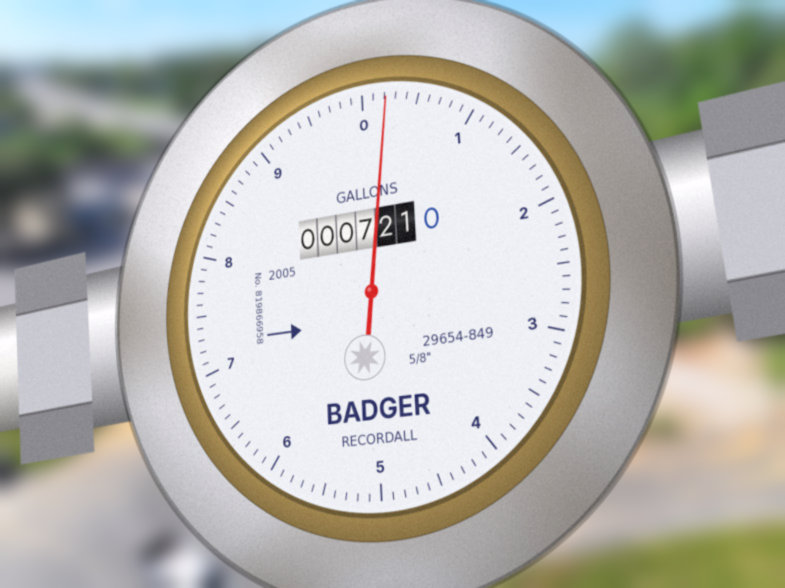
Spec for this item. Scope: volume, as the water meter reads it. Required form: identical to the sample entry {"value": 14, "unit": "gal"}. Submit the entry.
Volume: {"value": 7210.2, "unit": "gal"}
